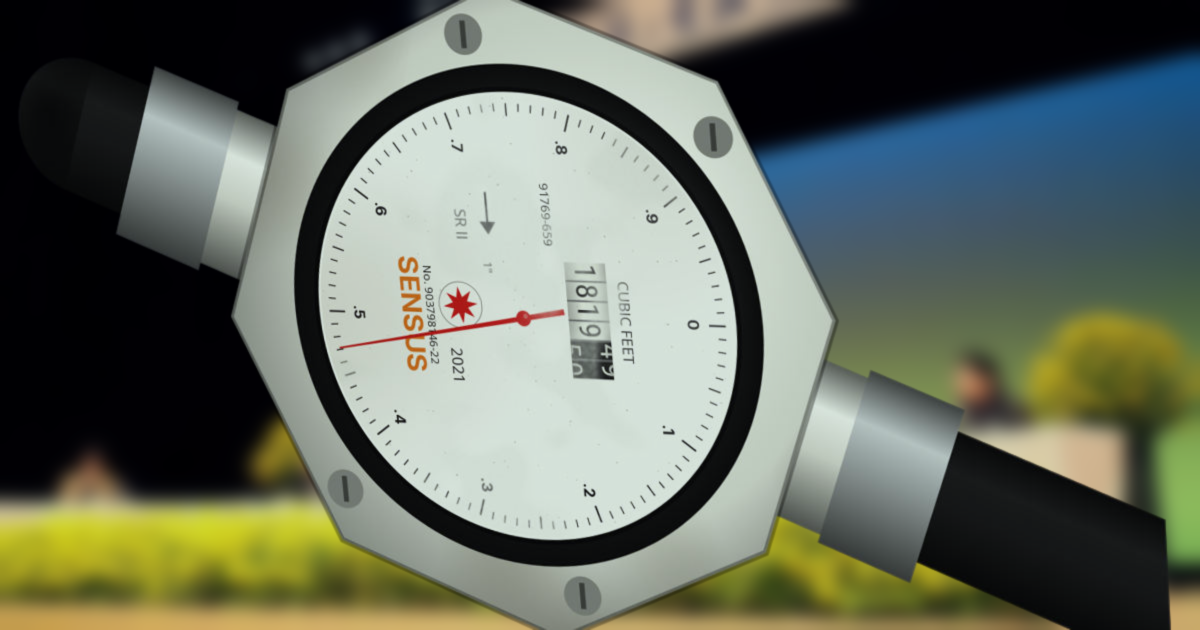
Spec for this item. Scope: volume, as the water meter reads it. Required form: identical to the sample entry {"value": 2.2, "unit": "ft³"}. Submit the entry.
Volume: {"value": 181949.47, "unit": "ft³"}
